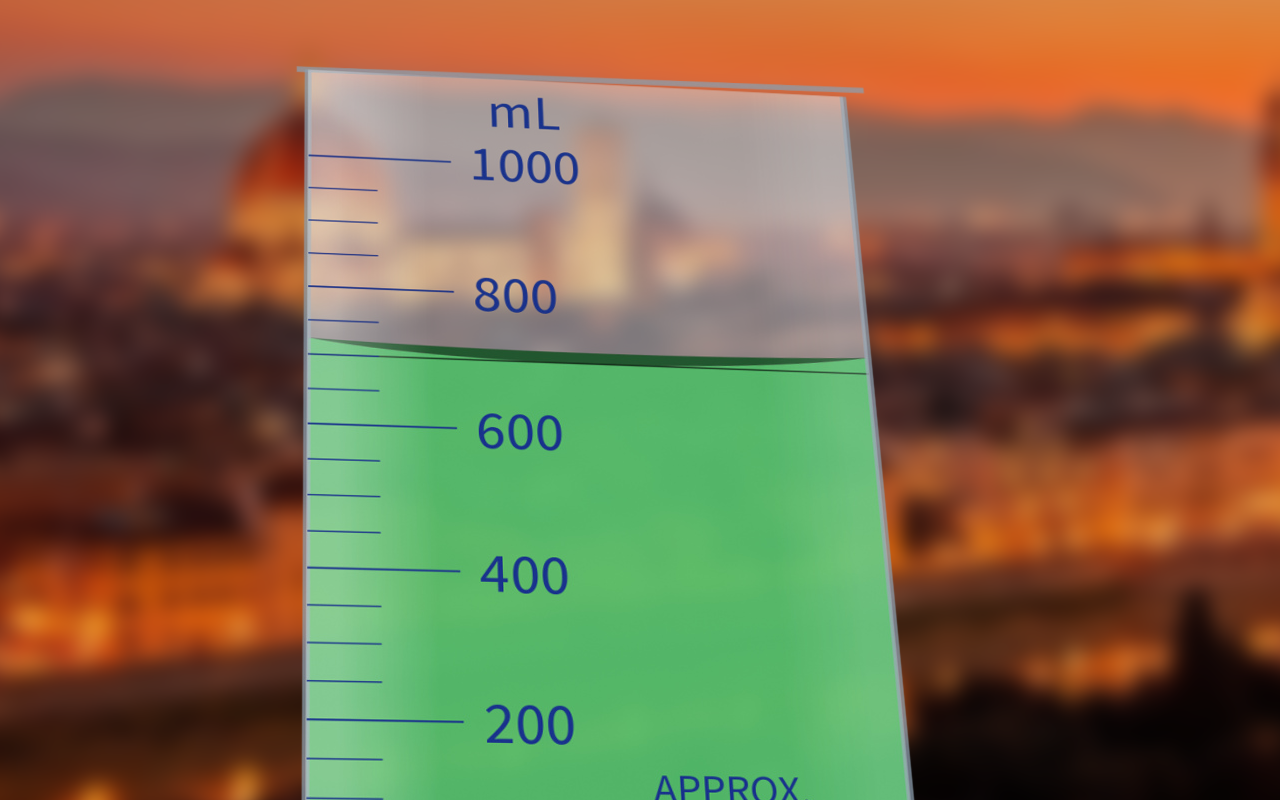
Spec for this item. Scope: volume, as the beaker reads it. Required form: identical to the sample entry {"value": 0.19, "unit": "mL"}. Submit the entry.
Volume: {"value": 700, "unit": "mL"}
